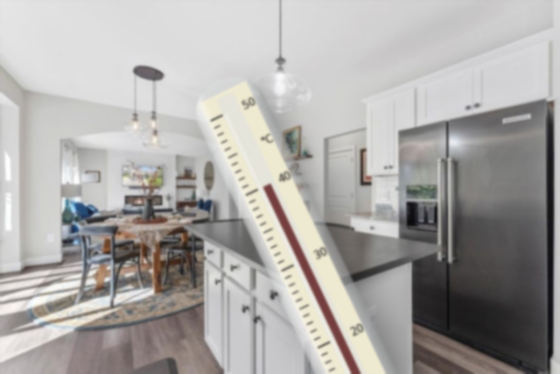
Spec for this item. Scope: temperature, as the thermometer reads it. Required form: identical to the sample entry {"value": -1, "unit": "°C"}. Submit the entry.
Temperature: {"value": 40, "unit": "°C"}
